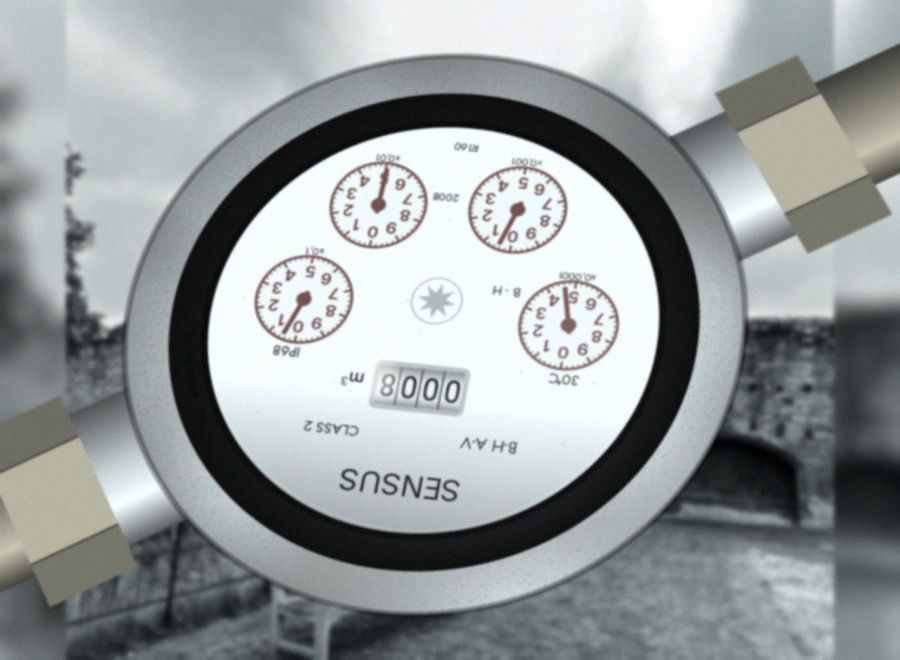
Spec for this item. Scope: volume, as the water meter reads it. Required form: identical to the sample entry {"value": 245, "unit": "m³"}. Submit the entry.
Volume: {"value": 8.0504, "unit": "m³"}
